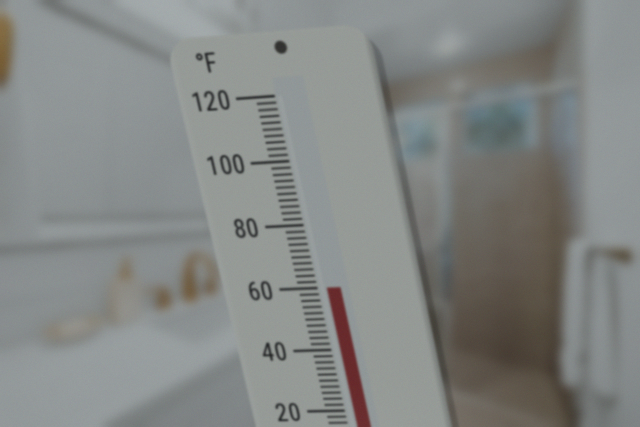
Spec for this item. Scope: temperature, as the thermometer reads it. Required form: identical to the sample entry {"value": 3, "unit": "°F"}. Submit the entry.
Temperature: {"value": 60, "unit": "°F"}
